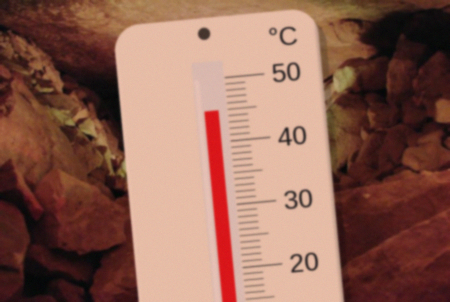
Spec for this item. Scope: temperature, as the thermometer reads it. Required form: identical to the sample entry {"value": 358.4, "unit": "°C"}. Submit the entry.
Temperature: {"value": 45, "unit": "°C"}
